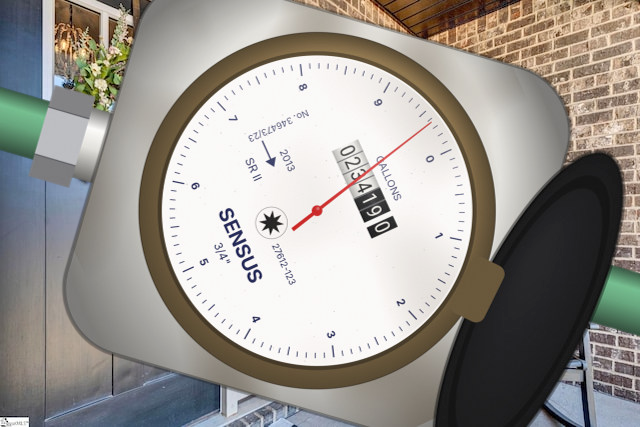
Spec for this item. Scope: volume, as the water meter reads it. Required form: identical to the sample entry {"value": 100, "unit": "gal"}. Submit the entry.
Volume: {"value": 234189.6, "unit": "gal"}
